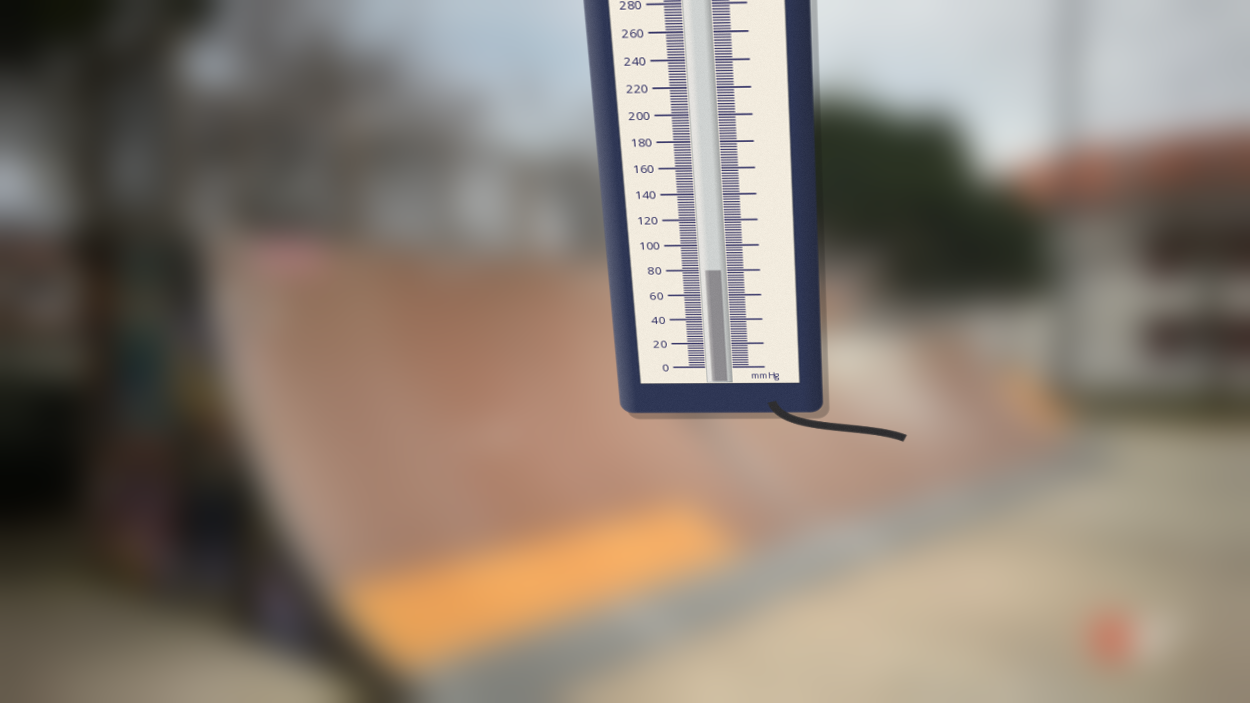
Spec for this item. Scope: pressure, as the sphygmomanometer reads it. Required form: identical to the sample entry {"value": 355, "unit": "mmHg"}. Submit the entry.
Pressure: {"value": 80, "unit": "mmHg"}
